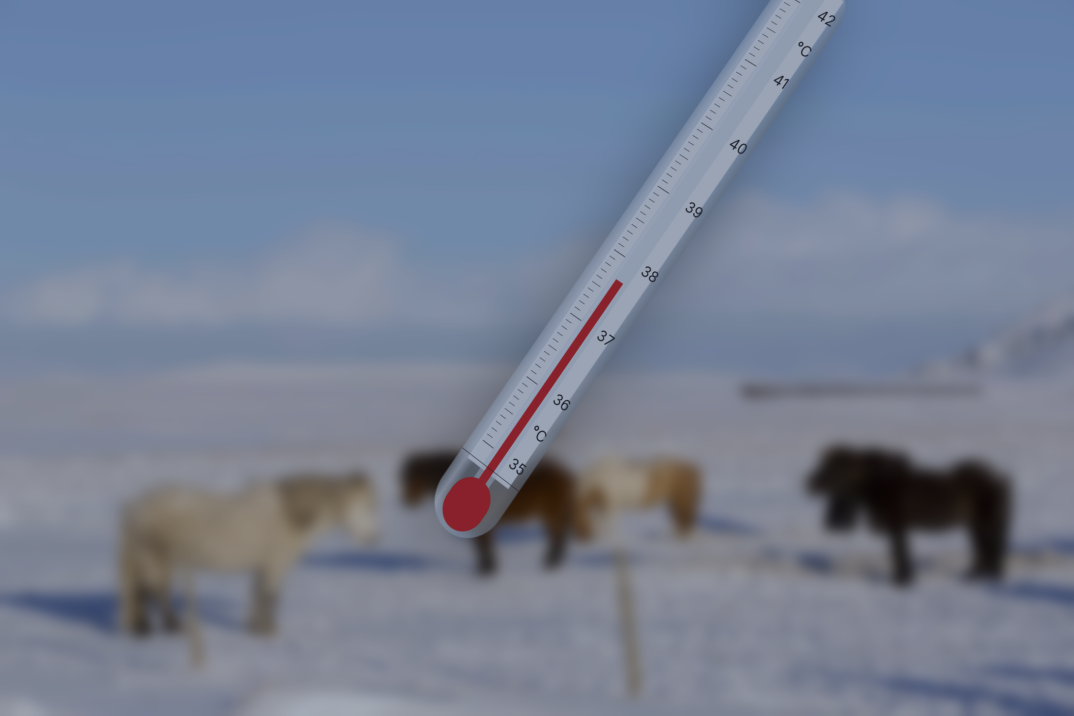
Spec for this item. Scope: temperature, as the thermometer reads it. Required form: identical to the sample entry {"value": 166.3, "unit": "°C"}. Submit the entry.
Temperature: {"value": 37.7, "unit": "°C"}
